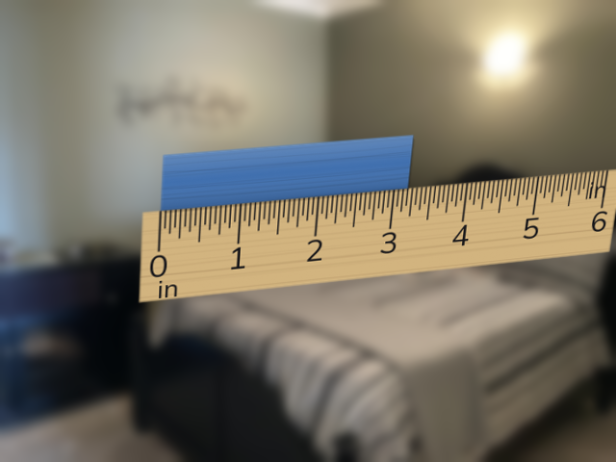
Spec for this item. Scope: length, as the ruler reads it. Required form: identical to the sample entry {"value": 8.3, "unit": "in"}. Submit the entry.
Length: {"value": 3.1875, "unit": "in"}
